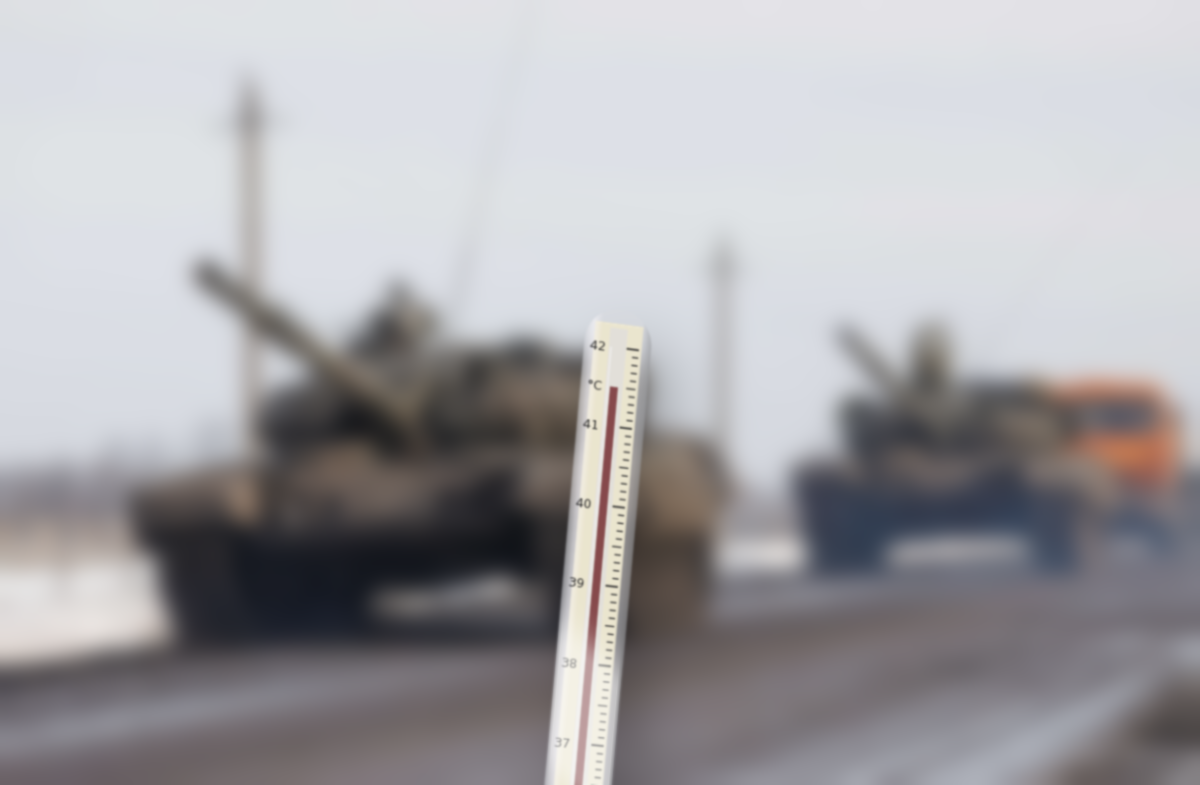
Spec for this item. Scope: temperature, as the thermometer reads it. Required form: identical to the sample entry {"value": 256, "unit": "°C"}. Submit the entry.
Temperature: {"value": 41.5, "unit": "°C"}
